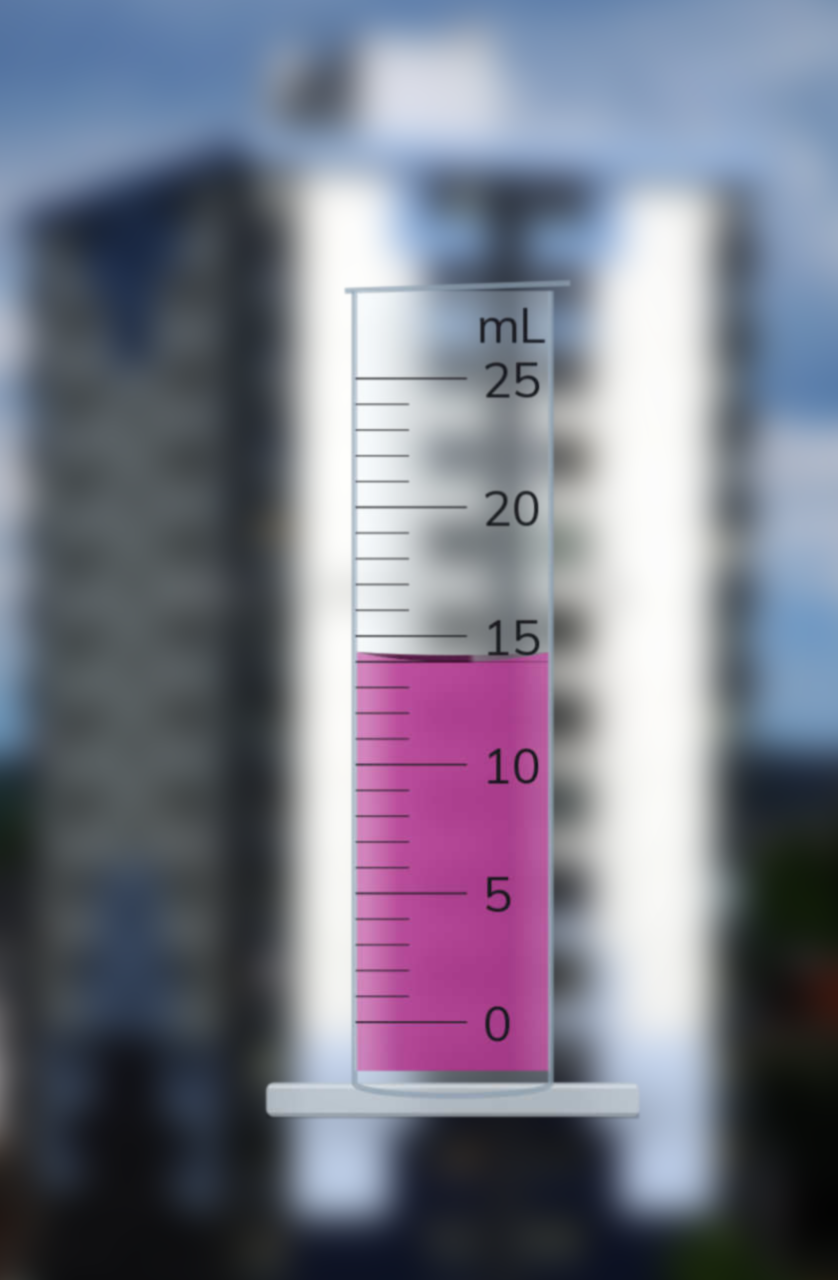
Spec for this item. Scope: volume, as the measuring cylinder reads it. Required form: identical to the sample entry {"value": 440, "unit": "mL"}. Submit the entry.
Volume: {"value": 14, "unit": "mL"}
